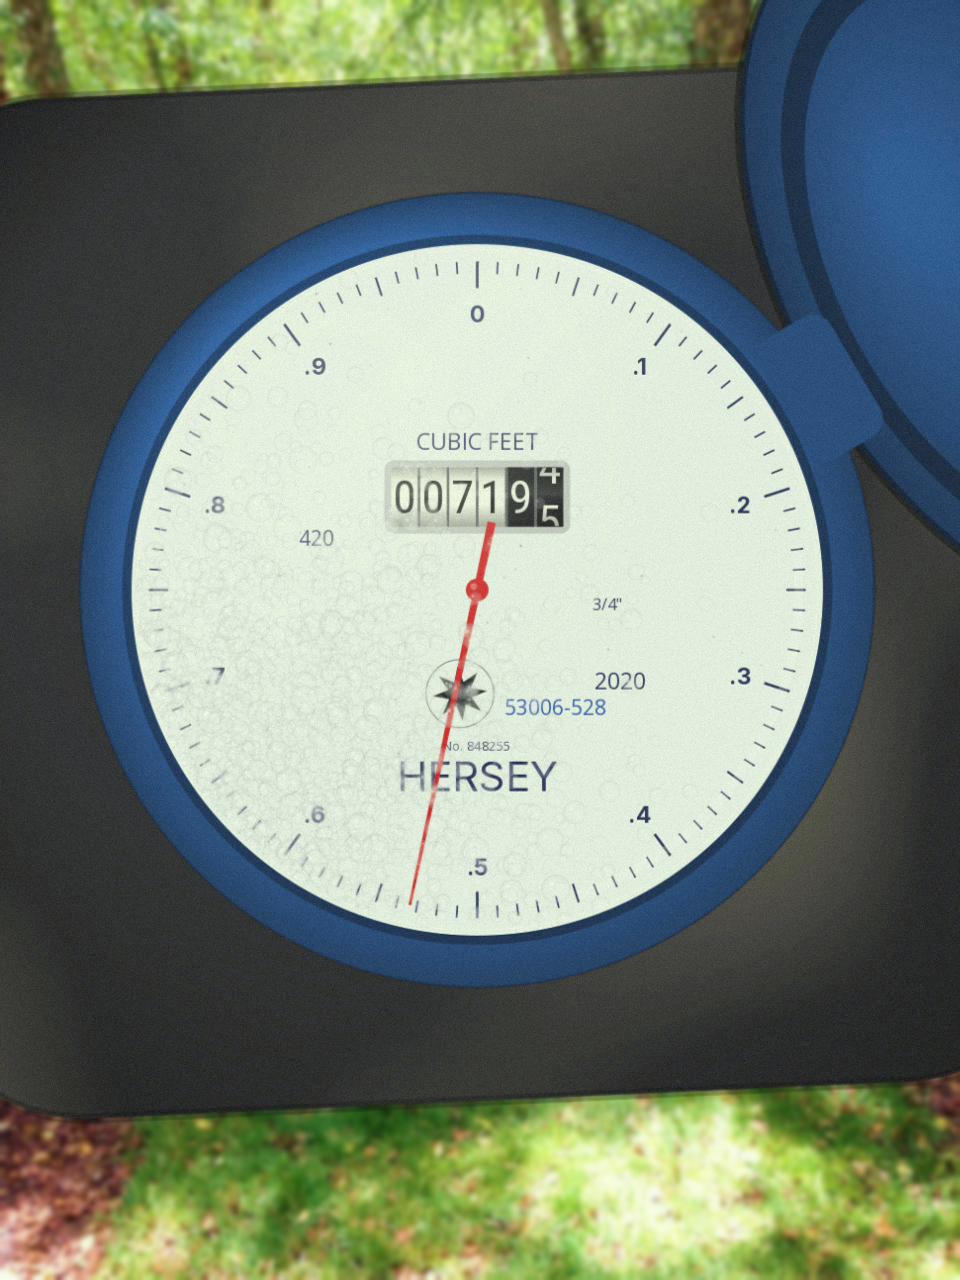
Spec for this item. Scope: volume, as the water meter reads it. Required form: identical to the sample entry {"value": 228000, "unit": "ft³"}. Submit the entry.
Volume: {"value": 7194.53, "unit": "ft³"}
